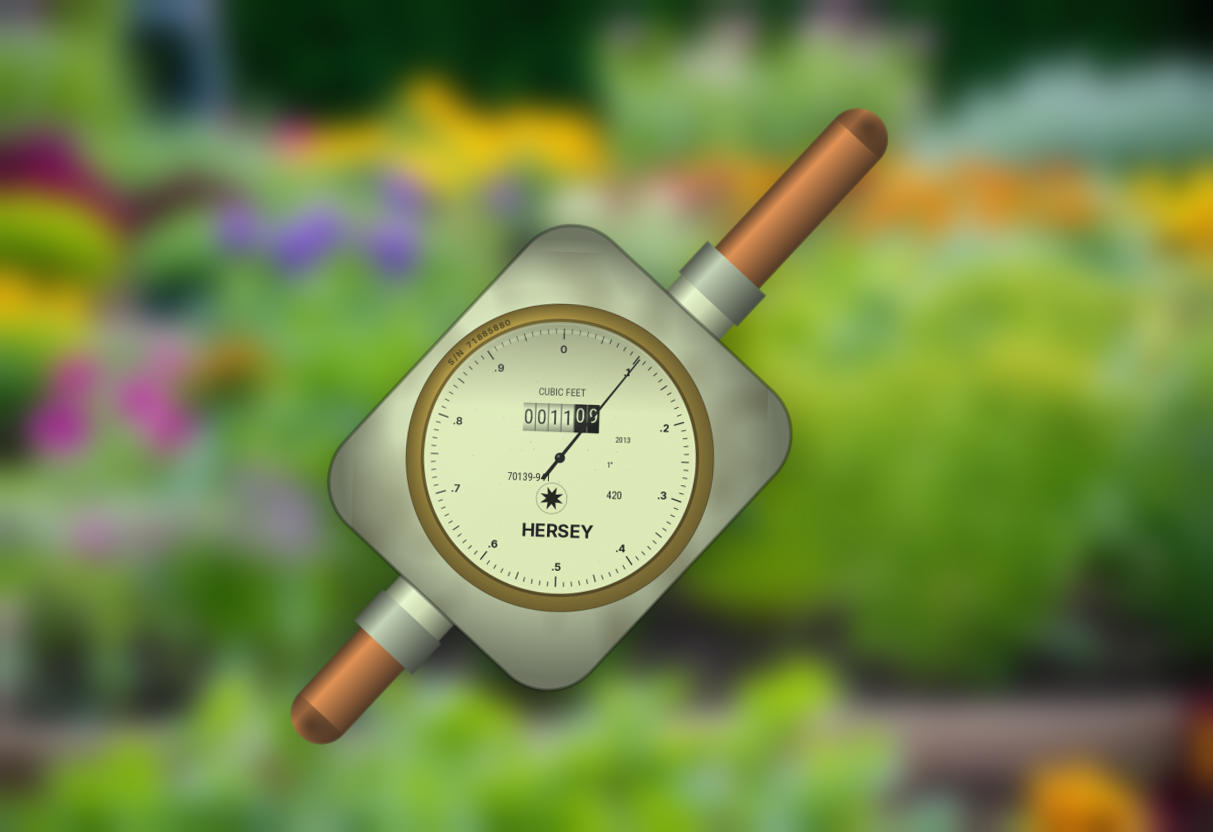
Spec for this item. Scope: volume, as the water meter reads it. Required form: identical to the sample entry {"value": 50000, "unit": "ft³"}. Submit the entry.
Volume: {"value": 1109.10, "unit": "ft³"}
